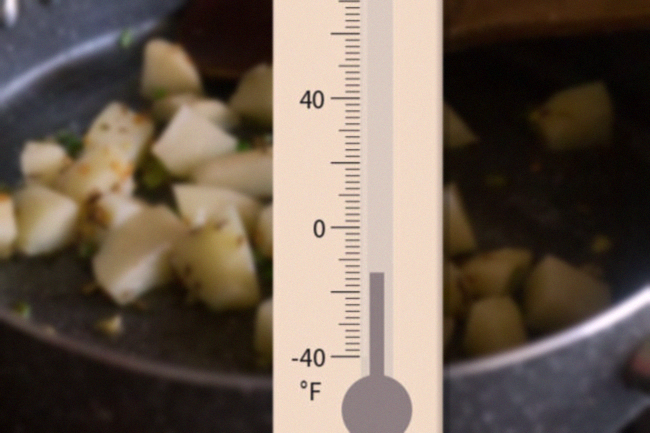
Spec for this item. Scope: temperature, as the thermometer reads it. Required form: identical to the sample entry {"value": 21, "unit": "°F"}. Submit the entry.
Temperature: {"value": -14, "unit": "°F"}
